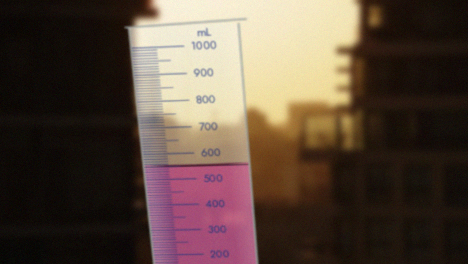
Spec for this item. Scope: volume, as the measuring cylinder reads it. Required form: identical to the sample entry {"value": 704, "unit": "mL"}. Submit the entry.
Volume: {"value": 550, "unit": "mL"}
